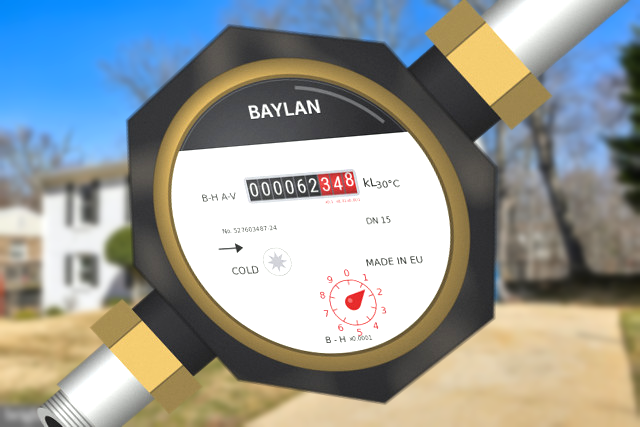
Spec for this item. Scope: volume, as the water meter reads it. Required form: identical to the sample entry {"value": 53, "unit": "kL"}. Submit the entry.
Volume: {"value": 62.3481, "unit": "kL"}
